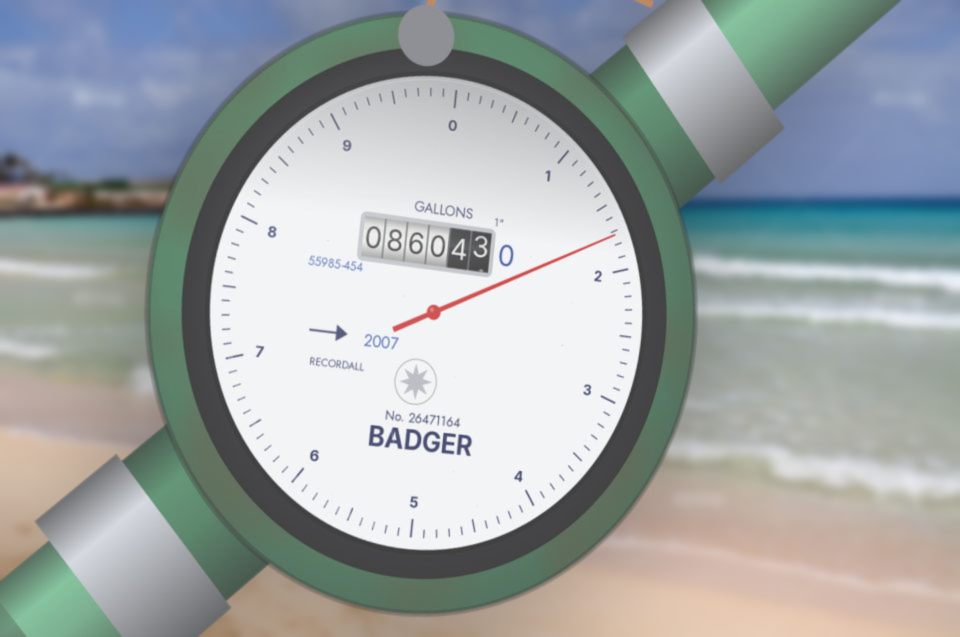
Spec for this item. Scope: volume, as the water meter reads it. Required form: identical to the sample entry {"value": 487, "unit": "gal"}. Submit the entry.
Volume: {"value": 860431.7, "unit": "gal"}
